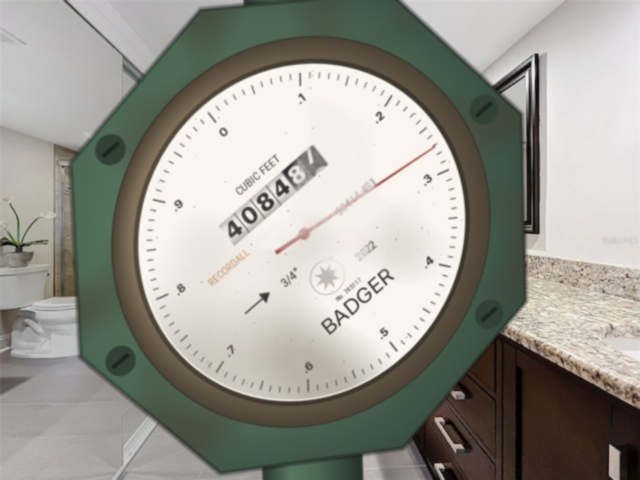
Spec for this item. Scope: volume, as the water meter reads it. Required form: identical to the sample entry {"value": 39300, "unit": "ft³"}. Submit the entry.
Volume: {"value": 408487.27, "unit": "ft³"}
